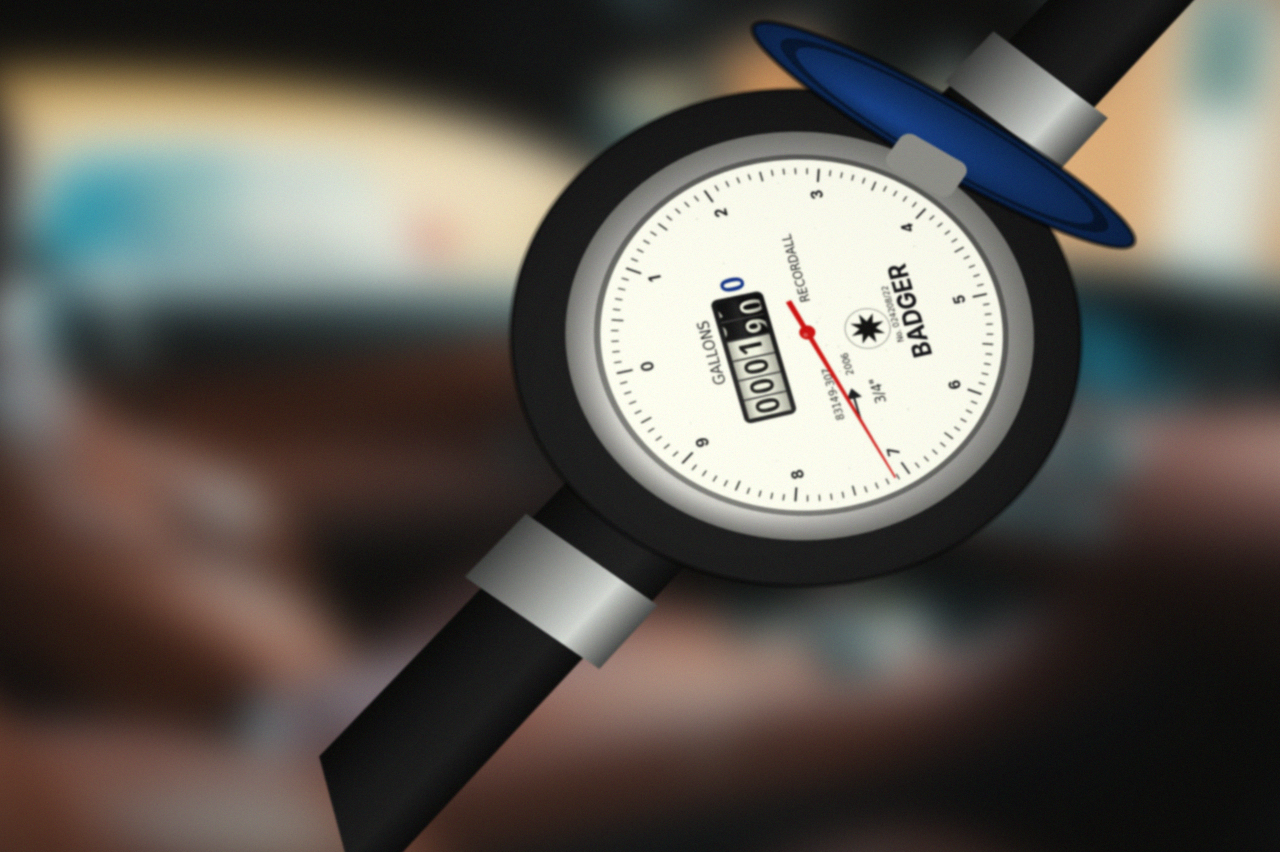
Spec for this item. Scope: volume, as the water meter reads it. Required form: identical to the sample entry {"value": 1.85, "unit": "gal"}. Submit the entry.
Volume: {"value": 1897.1, "unit": "gal"}
